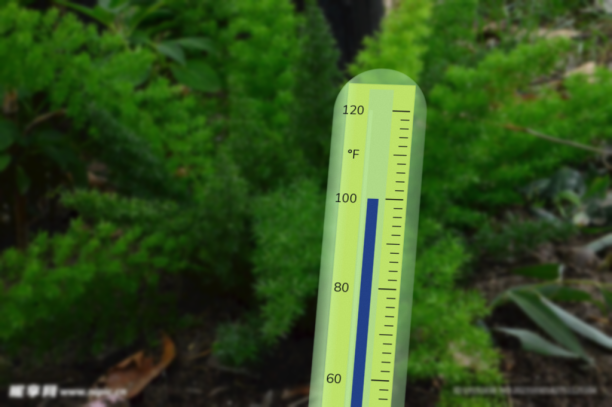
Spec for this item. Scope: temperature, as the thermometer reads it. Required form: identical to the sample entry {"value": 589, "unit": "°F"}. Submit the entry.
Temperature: {"value": 100, "unit": "°F"}
